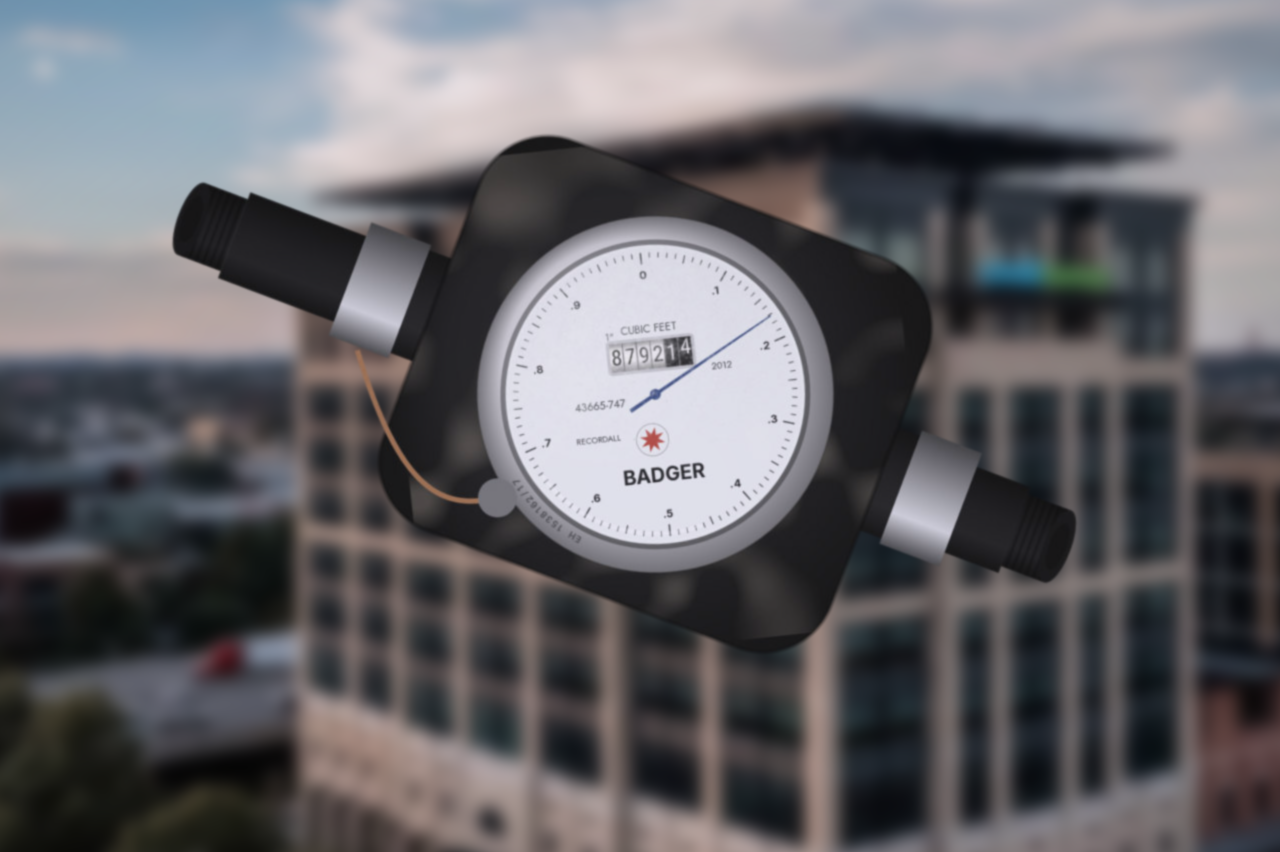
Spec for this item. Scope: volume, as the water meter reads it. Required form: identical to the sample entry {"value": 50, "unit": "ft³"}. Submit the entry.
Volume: {"value": 879214.17, "unit": "ft³"}
